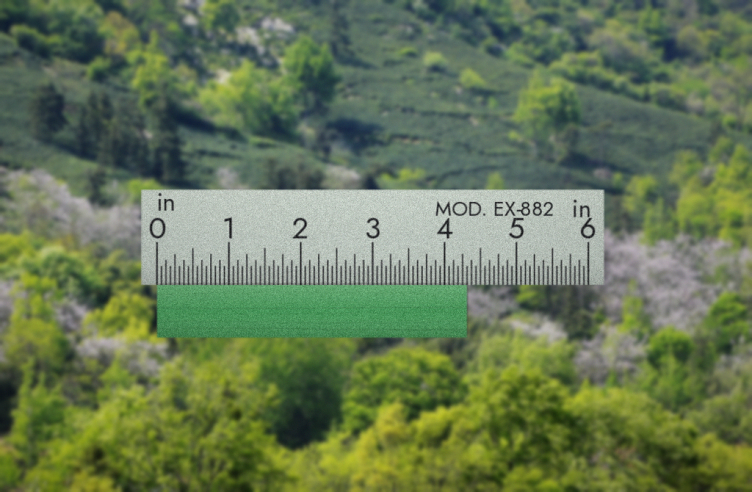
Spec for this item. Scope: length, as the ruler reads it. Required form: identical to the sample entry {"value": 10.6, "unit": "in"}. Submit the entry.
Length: {"value": 4.3125, "unit": "in"}
